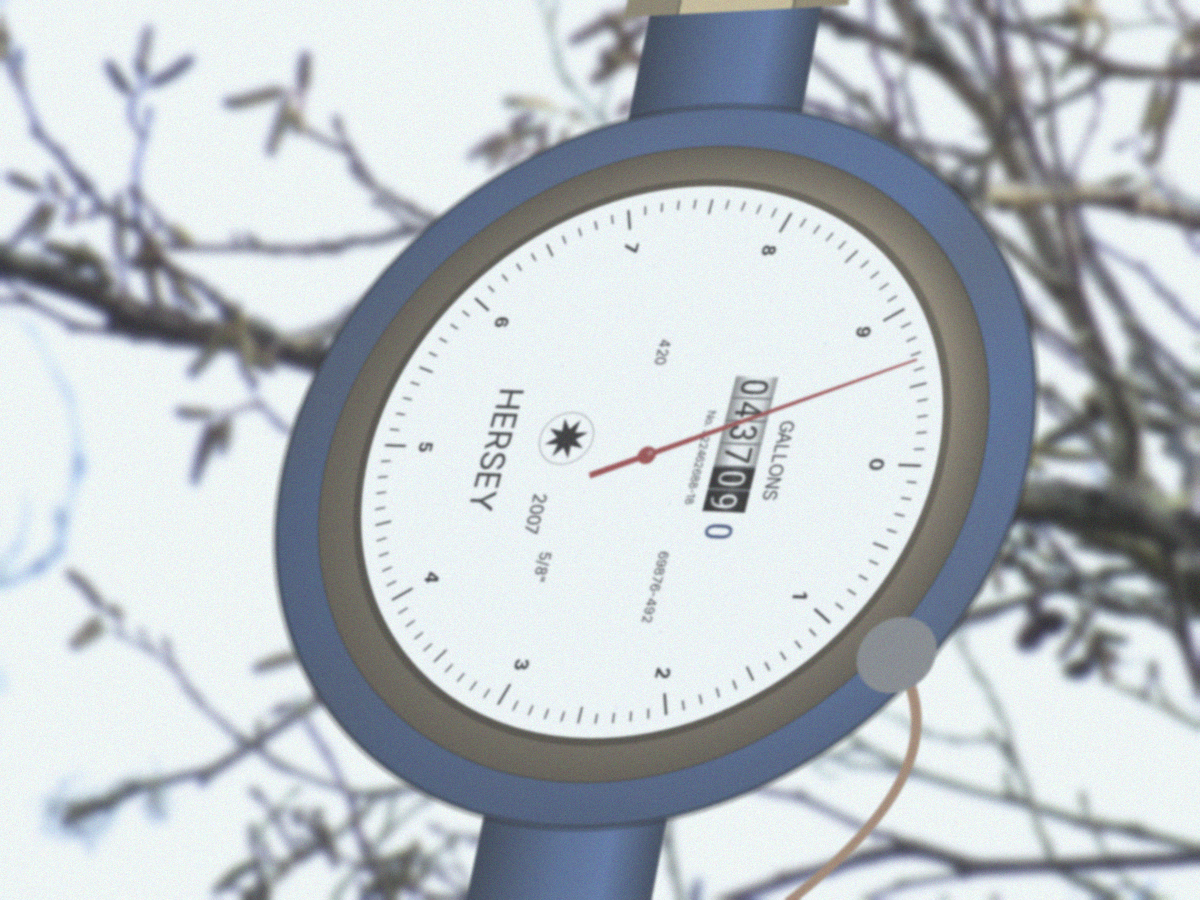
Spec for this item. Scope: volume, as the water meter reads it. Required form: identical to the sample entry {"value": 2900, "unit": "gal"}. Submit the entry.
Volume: {"value": 437089.3, "unit": "gal"}
